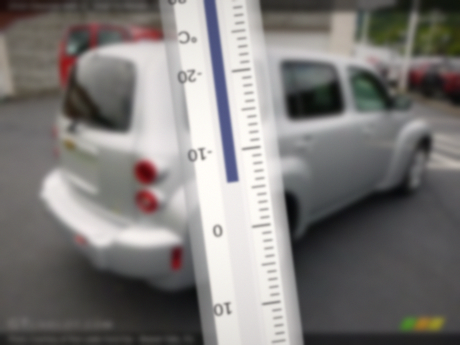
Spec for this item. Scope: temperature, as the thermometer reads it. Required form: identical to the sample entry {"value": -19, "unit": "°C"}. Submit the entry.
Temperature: {"value": -6, "unit": "°C"}
